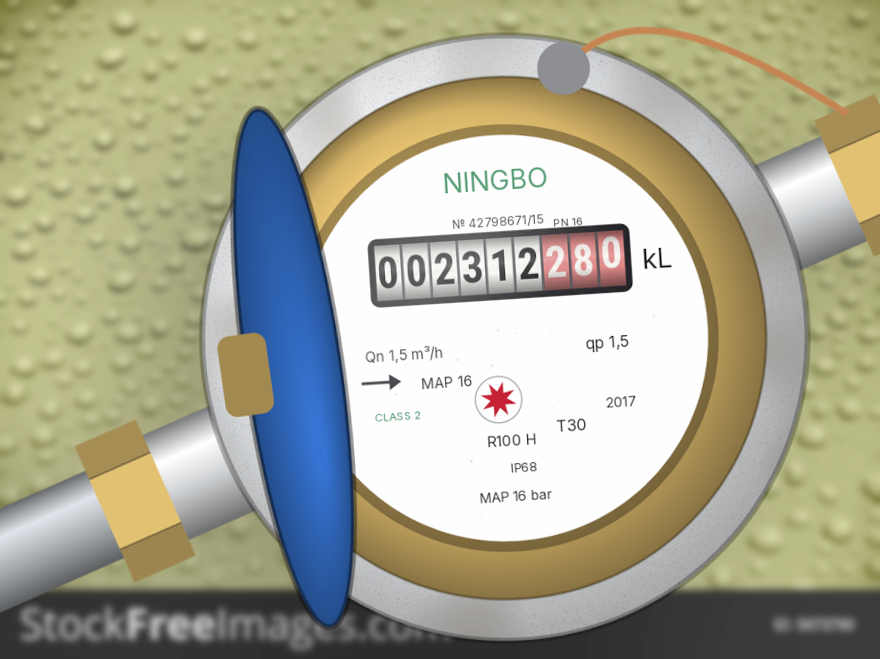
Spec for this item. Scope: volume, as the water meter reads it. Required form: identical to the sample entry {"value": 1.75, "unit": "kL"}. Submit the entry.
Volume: {"value": 2312.280, "unit": "kL"}
